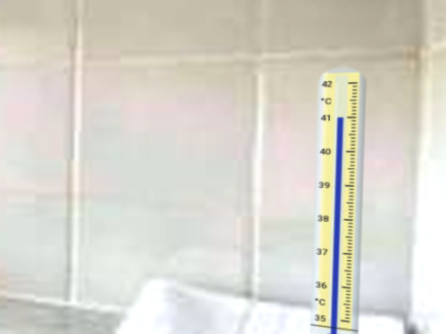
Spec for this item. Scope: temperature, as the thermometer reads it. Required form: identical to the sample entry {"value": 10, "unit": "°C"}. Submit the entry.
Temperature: {"value": 41, "unit": "°C"}
